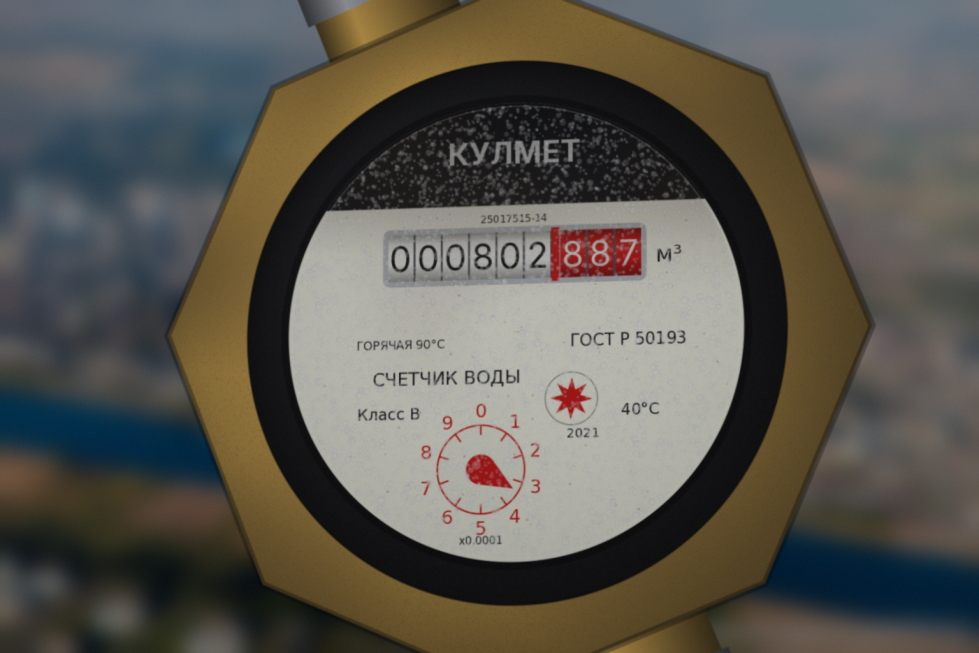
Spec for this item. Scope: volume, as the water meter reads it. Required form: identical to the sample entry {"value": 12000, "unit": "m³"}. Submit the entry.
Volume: {"value": 802.8873, "unit": "m³"}
